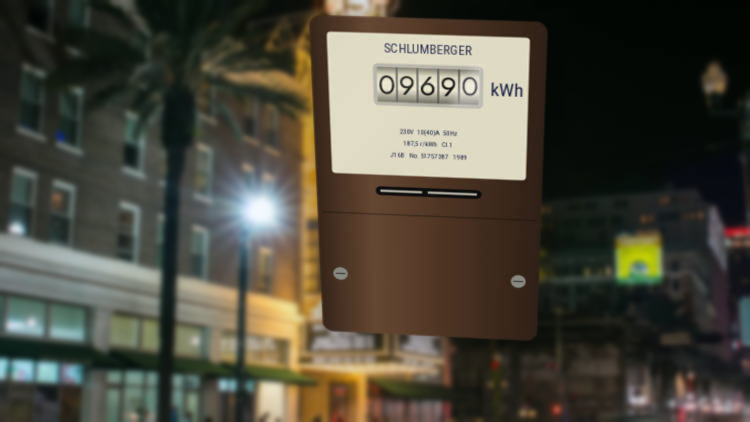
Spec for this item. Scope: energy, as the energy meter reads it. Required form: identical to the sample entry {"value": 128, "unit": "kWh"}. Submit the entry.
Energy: {"value": 9690, "unit": "kWh"}
